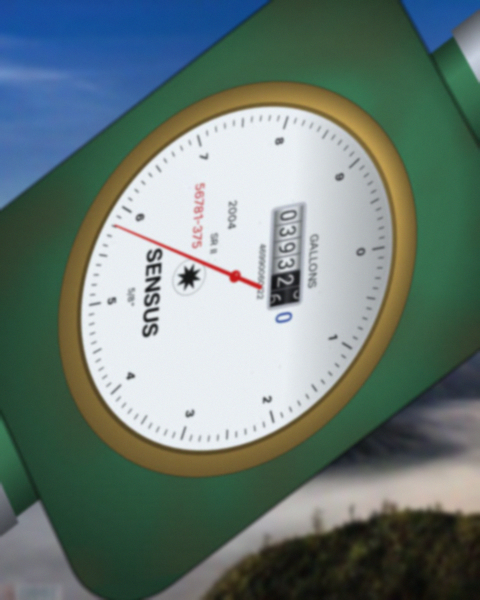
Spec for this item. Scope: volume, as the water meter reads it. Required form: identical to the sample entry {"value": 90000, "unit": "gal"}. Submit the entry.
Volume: {"value": 393255.8, "unit": "gal"}
